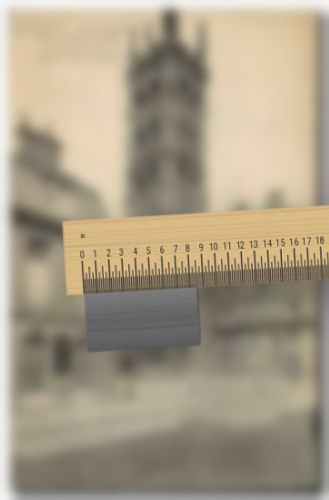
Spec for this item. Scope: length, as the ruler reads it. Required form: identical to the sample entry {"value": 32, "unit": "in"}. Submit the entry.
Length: {"value": 8.5, "unit": "in"}
